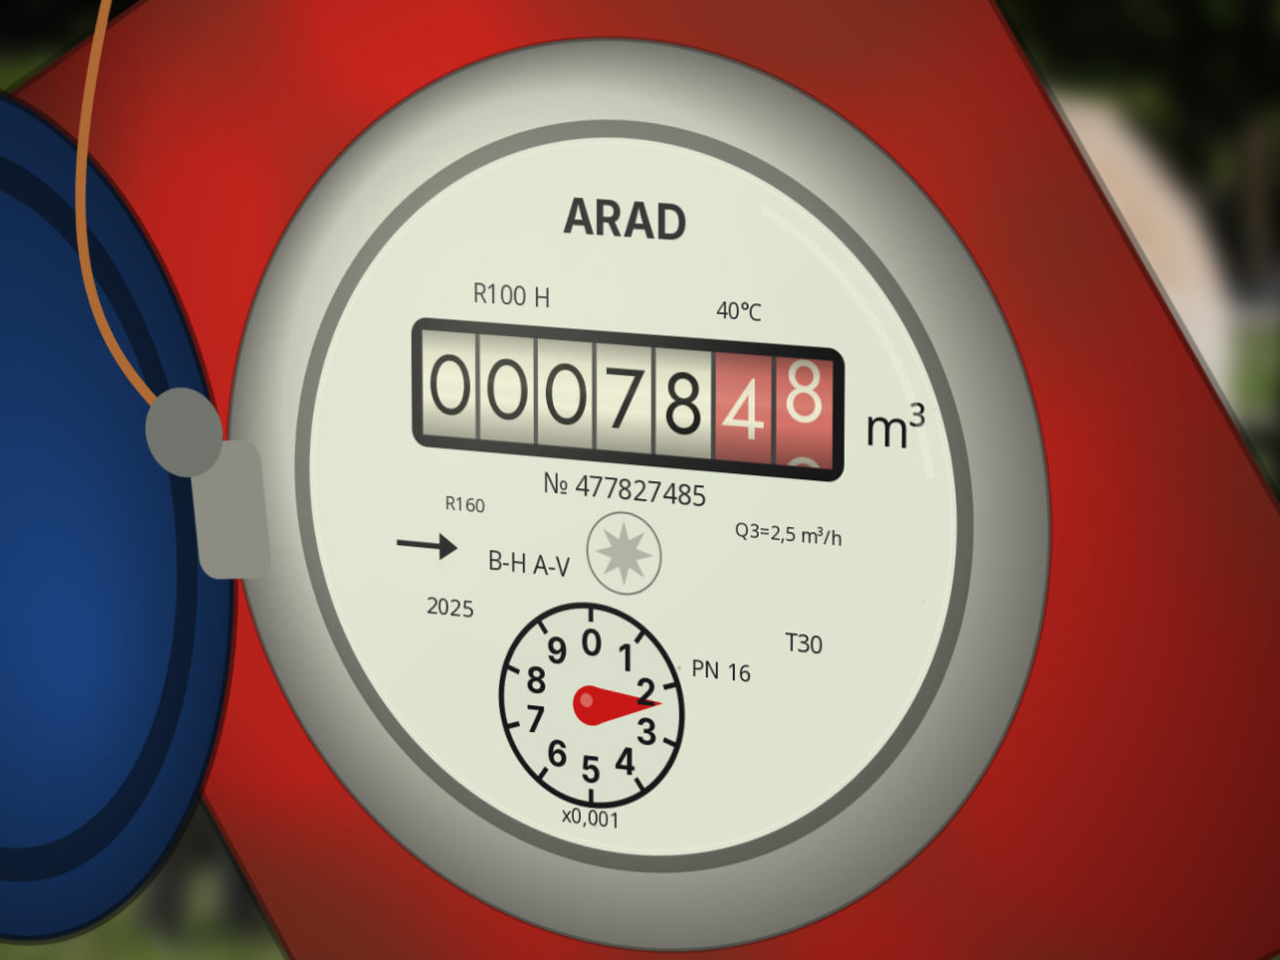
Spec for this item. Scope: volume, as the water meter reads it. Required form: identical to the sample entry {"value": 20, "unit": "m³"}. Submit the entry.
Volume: {"value": 78.482, "unit": "m³"}
